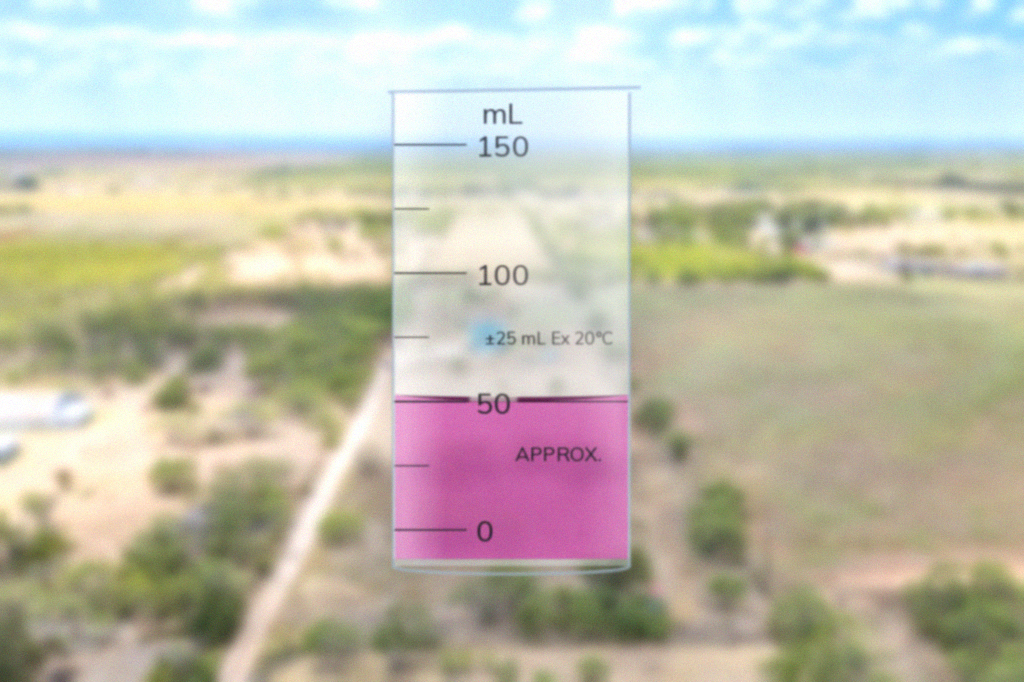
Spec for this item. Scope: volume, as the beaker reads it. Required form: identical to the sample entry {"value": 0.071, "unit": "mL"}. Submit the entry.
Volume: {"value": 50, "unit": "mL"}
